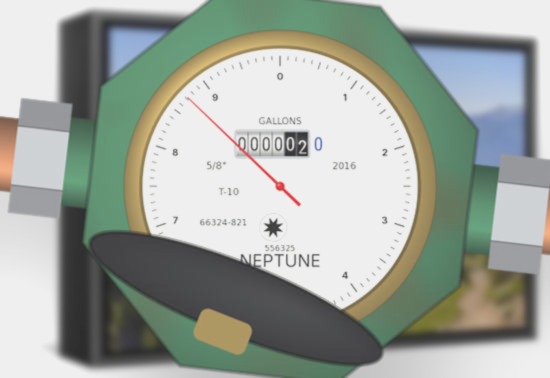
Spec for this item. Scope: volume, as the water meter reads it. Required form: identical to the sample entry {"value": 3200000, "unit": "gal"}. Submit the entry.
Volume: {"value": 18.7, "unit": "gal"}
